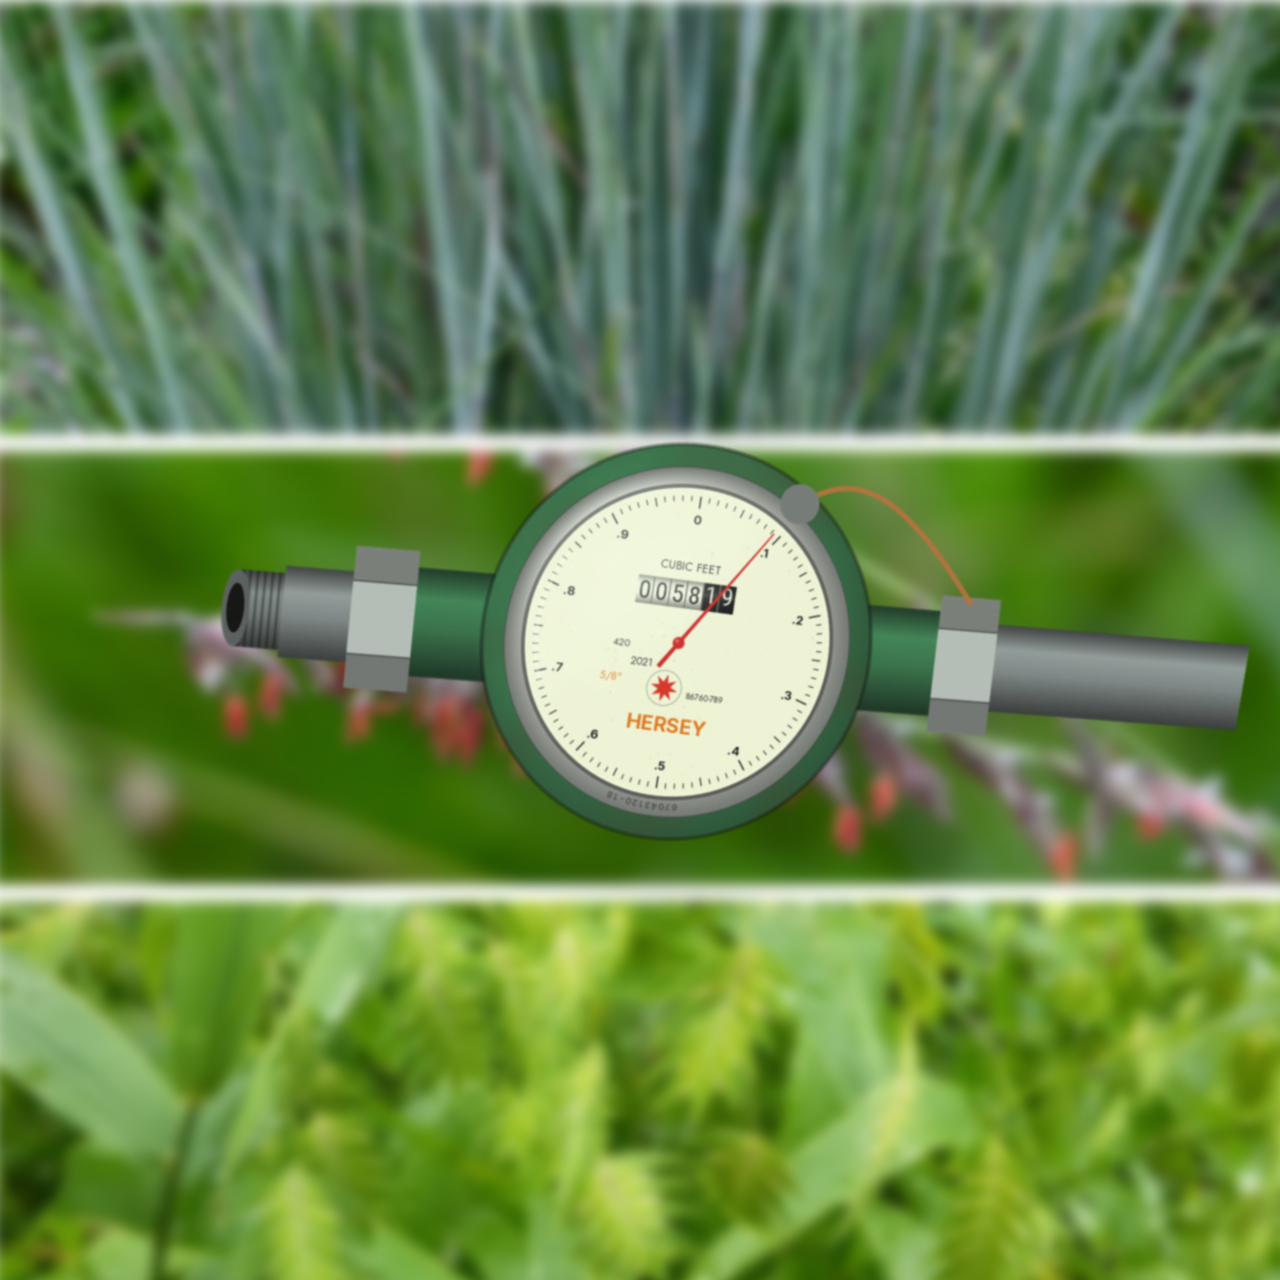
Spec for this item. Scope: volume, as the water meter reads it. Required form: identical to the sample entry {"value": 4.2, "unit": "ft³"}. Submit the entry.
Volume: {"value": 5819.09, "unit": "ft³"}
